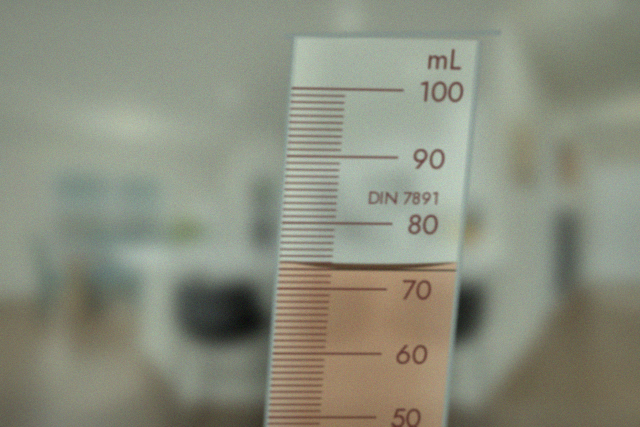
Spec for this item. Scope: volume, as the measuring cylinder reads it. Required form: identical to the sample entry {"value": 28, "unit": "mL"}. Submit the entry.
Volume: {"value": 73, "unit": "mL"}
